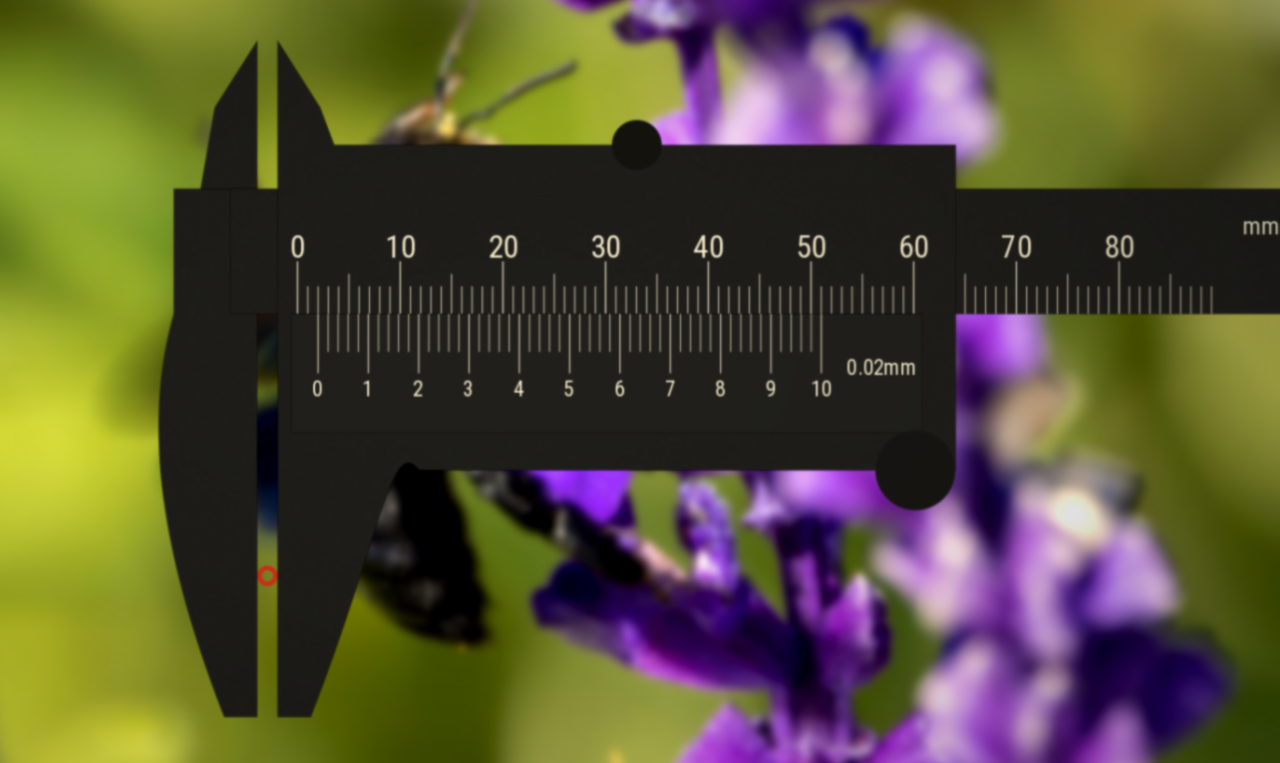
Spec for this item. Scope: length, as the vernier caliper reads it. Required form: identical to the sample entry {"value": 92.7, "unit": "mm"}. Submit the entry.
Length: {"value": 2.0, "unit": "mm"}
